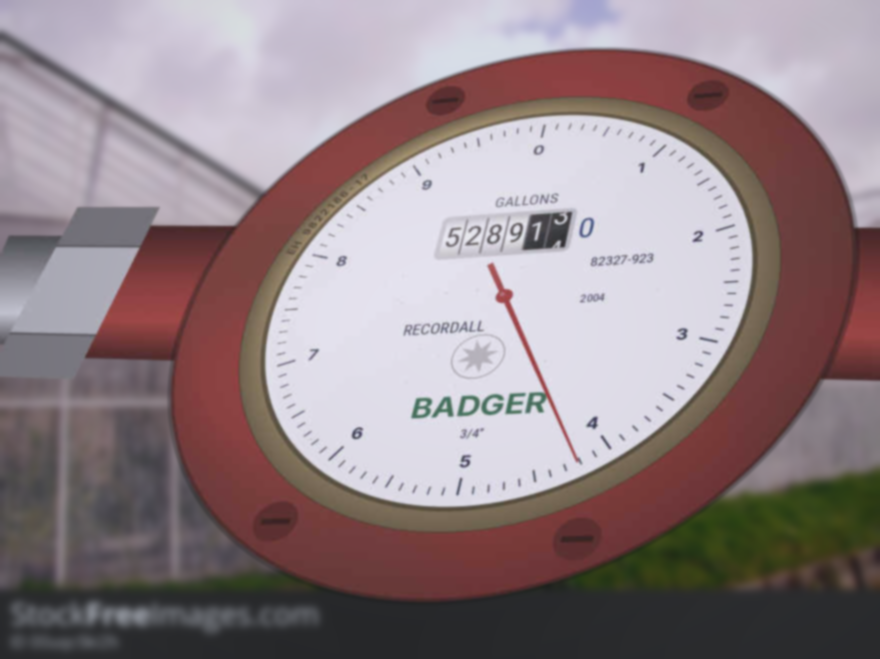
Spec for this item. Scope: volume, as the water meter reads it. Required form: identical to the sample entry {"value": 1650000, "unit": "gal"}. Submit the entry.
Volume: {"value": 5289134.2, "unit": "gal"}
